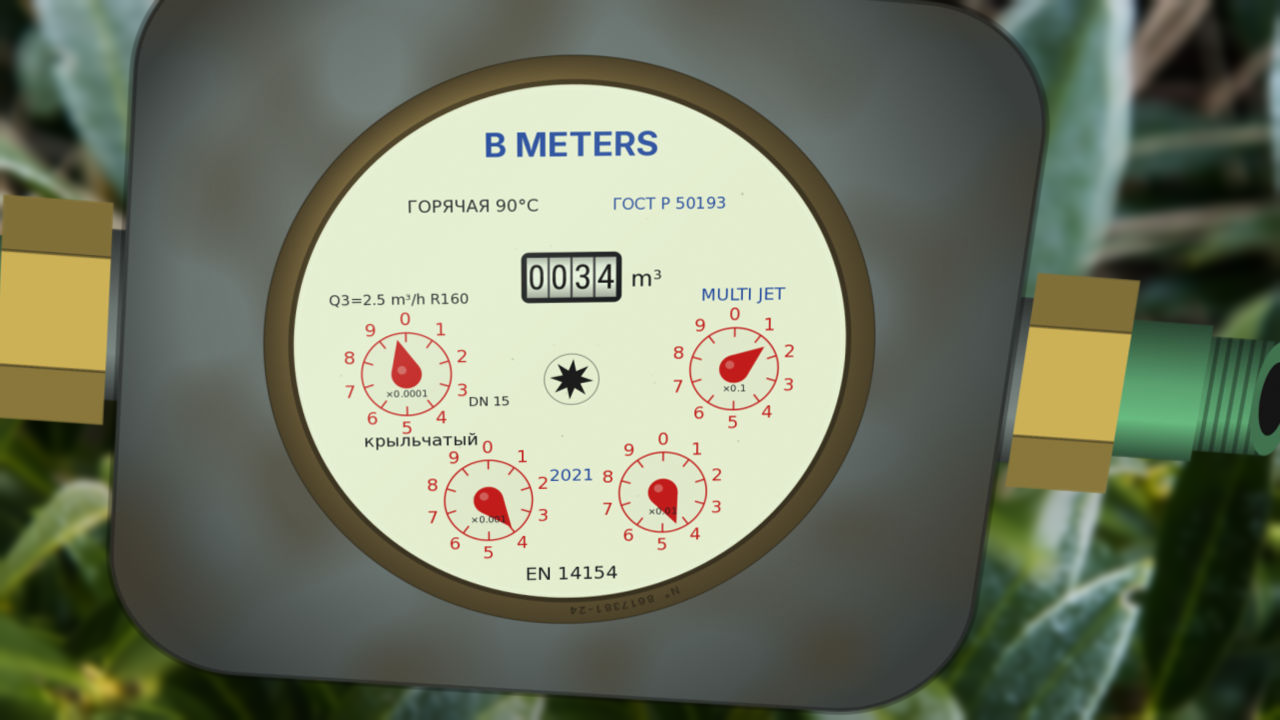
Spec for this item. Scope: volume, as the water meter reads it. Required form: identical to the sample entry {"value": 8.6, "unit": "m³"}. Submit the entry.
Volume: {"value": 34.1439, "unit": "m³"}
